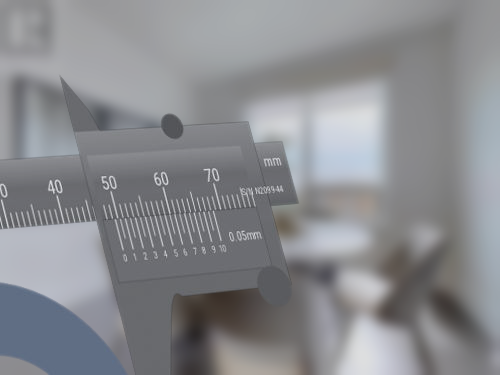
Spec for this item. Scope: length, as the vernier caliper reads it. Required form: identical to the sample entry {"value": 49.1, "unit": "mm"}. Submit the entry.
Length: {"value": 49.5, "unit": "mm"}
